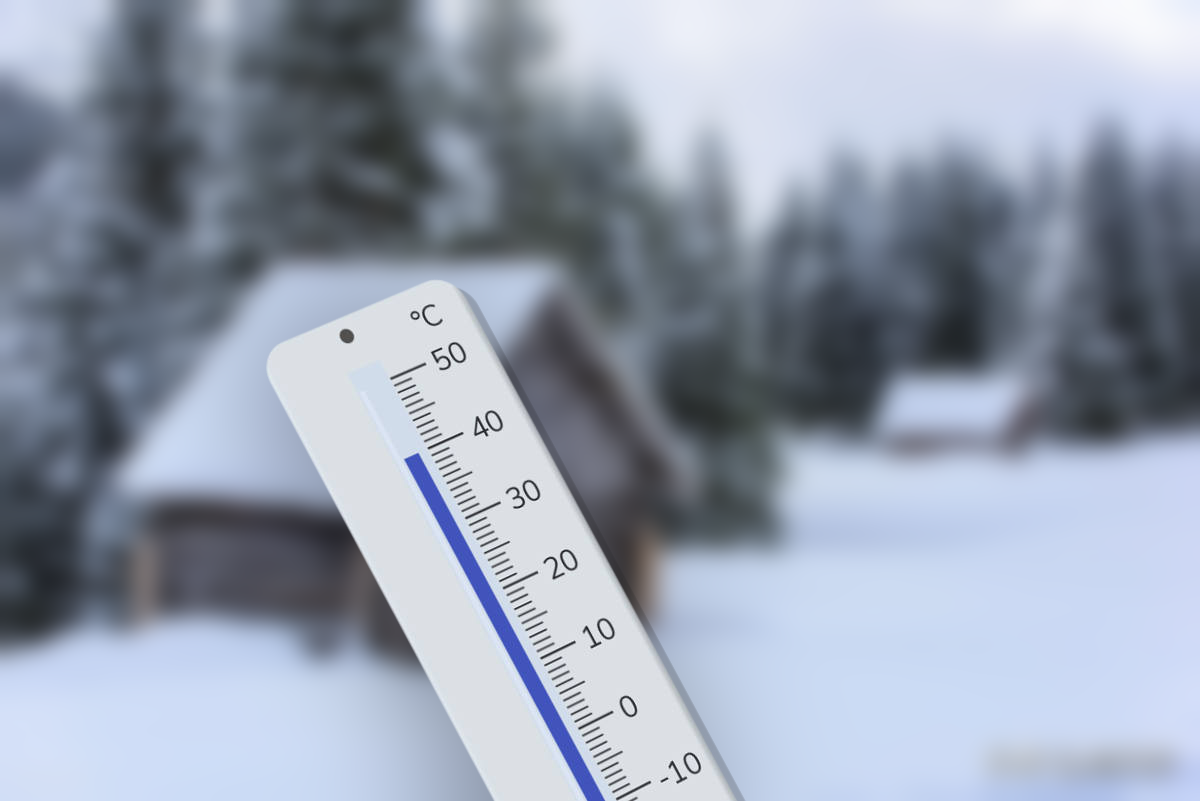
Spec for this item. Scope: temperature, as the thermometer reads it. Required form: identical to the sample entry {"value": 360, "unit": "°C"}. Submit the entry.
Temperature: {"value": 40, "unit": "°C"}
